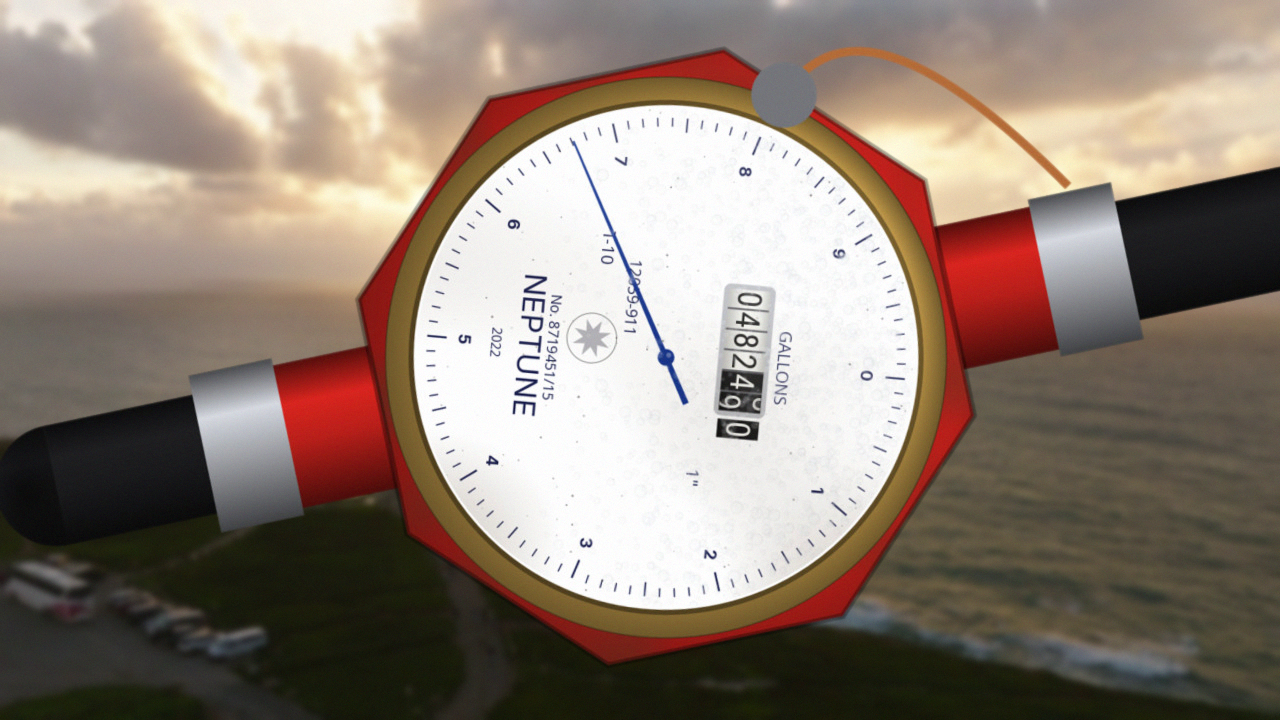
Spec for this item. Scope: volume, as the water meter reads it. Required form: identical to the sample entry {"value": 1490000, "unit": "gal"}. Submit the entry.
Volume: {"value": 482486.7, "unit": "gal"}
